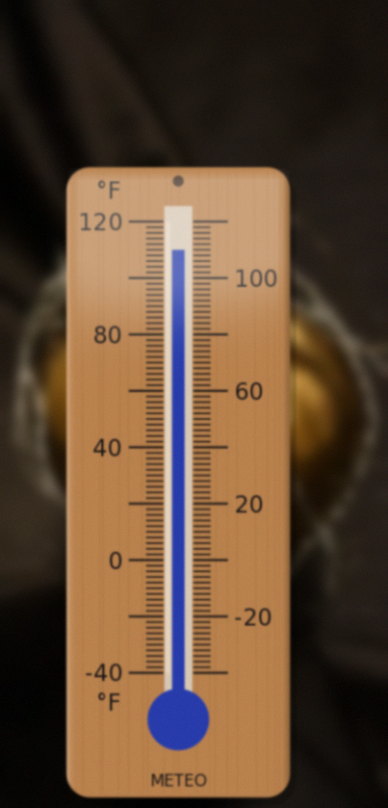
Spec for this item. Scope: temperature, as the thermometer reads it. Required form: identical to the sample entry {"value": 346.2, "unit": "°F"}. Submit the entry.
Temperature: {"value": 110, "unit": "°F"}
